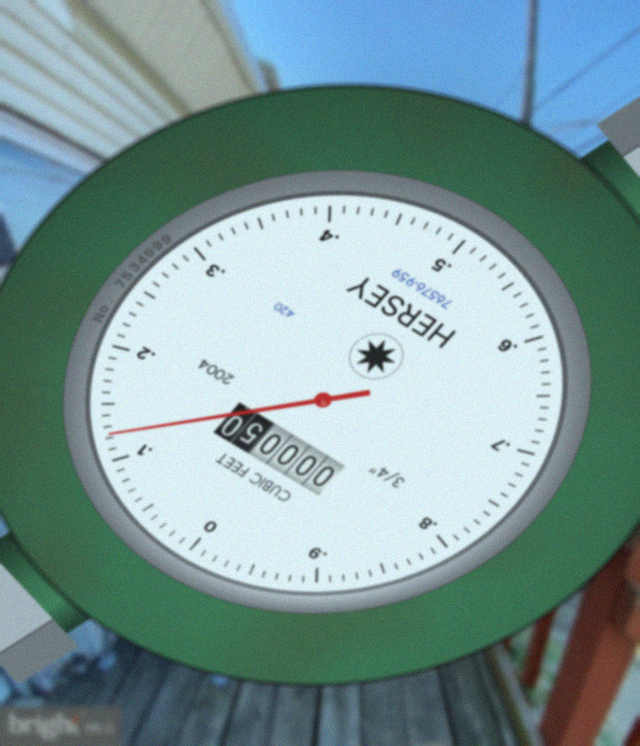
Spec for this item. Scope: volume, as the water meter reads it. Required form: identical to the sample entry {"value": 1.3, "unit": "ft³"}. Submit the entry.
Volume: {"value": 50.12, "unit": "ft³"}
